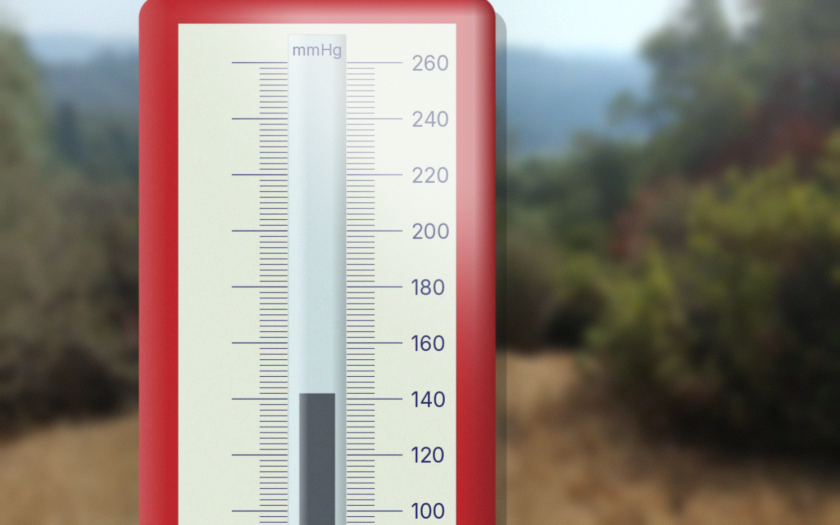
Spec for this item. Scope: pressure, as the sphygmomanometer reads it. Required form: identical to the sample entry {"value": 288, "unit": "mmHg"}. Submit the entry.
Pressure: {"value": 142, "unit": "mmHg"}
